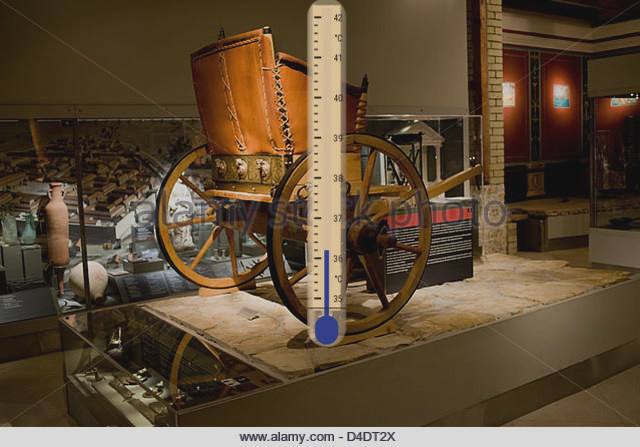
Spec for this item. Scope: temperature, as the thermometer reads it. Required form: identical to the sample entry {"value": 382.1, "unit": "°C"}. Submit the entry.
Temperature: {"value": 36.2, "unit": "°C"}
